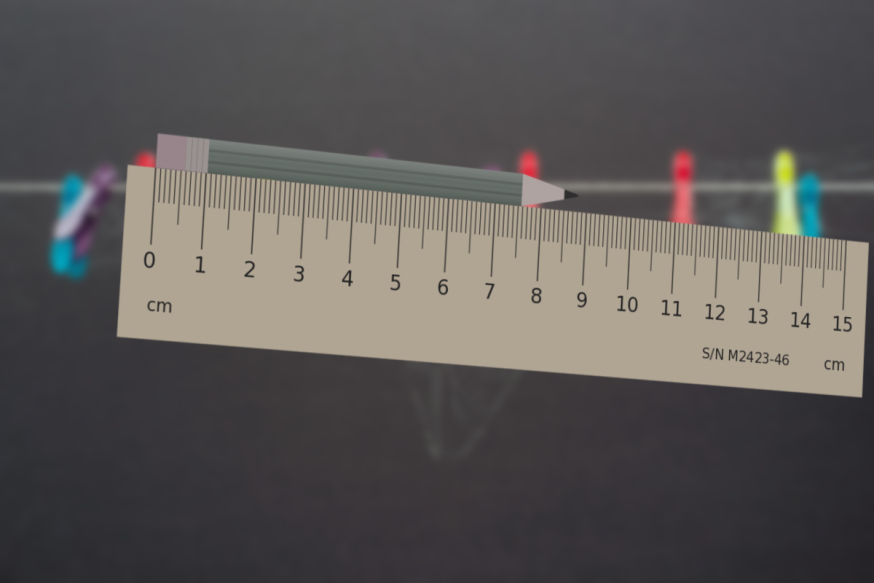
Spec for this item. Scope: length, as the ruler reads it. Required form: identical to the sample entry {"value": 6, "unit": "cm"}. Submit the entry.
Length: {"value": 8.8, "unit": "cm"}
